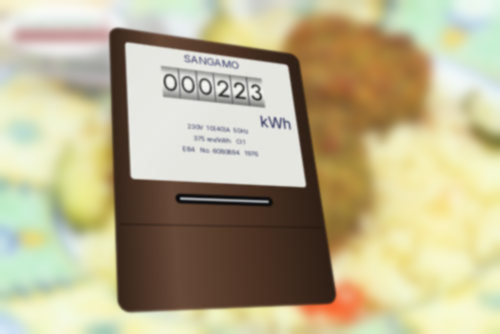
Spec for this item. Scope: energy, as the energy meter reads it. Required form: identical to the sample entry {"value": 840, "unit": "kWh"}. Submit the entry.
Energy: {"value": 223, "unit": "kWh"}
